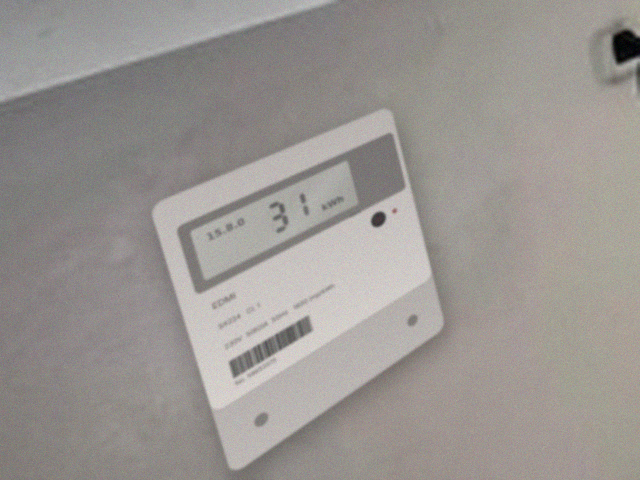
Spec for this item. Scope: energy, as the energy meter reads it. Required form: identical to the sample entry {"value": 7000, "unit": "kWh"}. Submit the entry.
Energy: {"value": 31, "unit": "kWh"}
